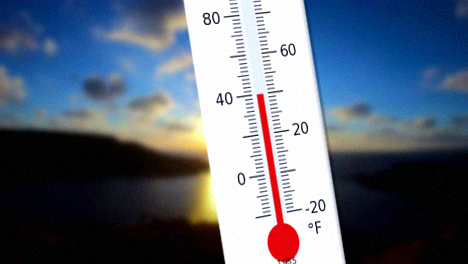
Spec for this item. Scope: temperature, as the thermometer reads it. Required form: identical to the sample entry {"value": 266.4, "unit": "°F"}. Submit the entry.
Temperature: {"value": 40, "unit": "°F"}
